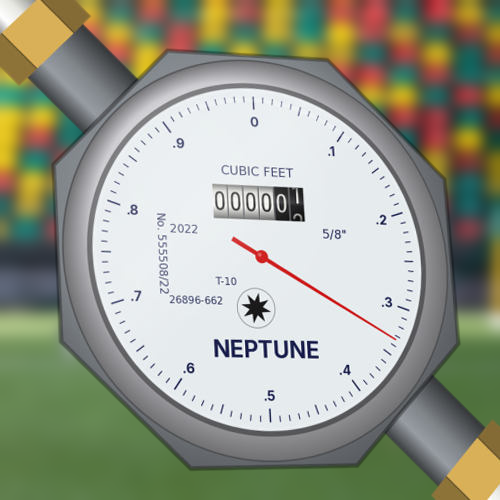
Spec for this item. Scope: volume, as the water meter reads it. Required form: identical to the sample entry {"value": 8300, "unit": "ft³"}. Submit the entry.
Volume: {"value": 1.33, "unit": "ft³"}
